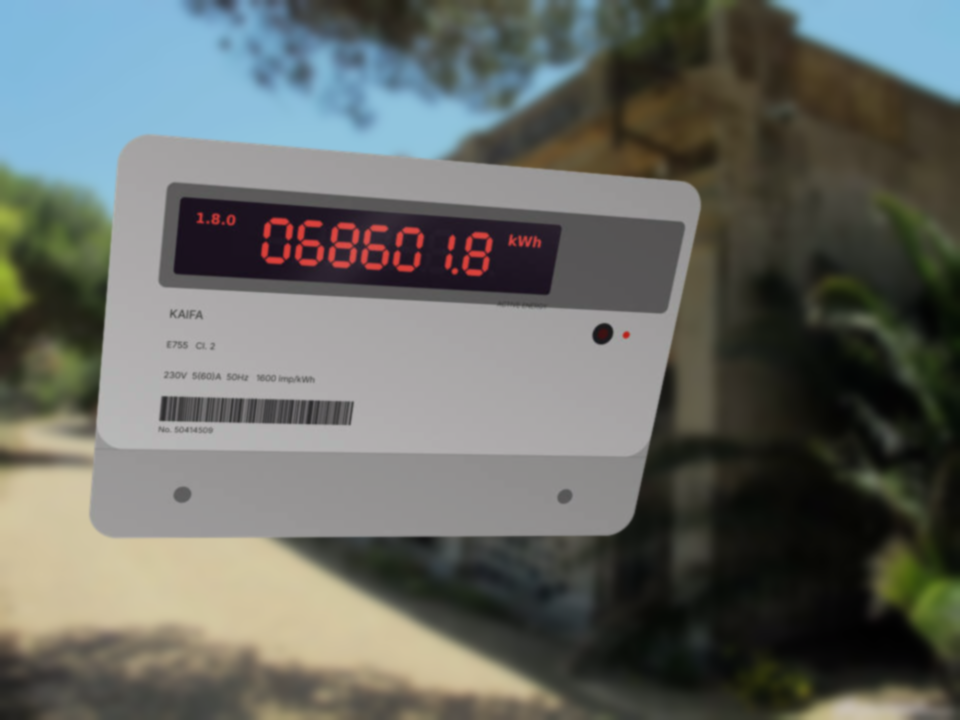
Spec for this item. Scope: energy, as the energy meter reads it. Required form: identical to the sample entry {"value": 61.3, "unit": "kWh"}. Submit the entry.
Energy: {"value": 68601.8, "unit": "kWh"}
